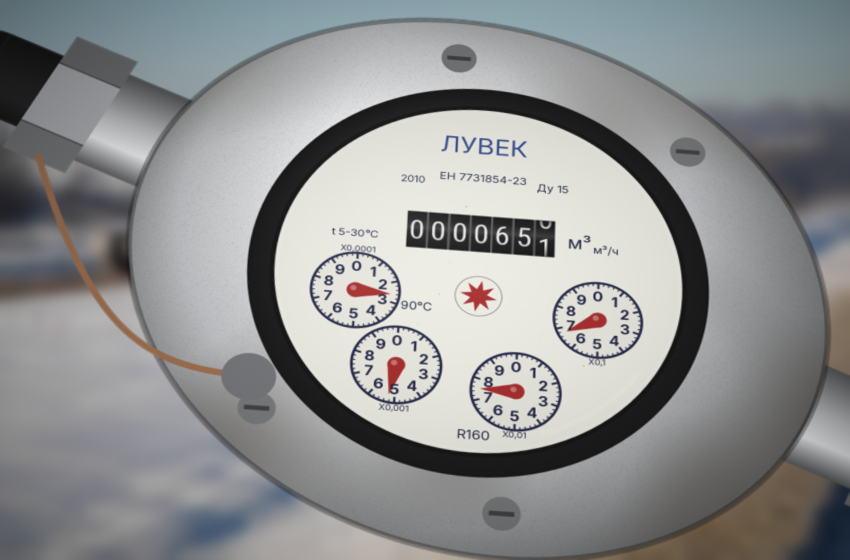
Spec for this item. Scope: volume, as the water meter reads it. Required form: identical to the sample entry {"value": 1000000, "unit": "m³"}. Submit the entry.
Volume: {"value": 650.6752, "unit": "m³"}
